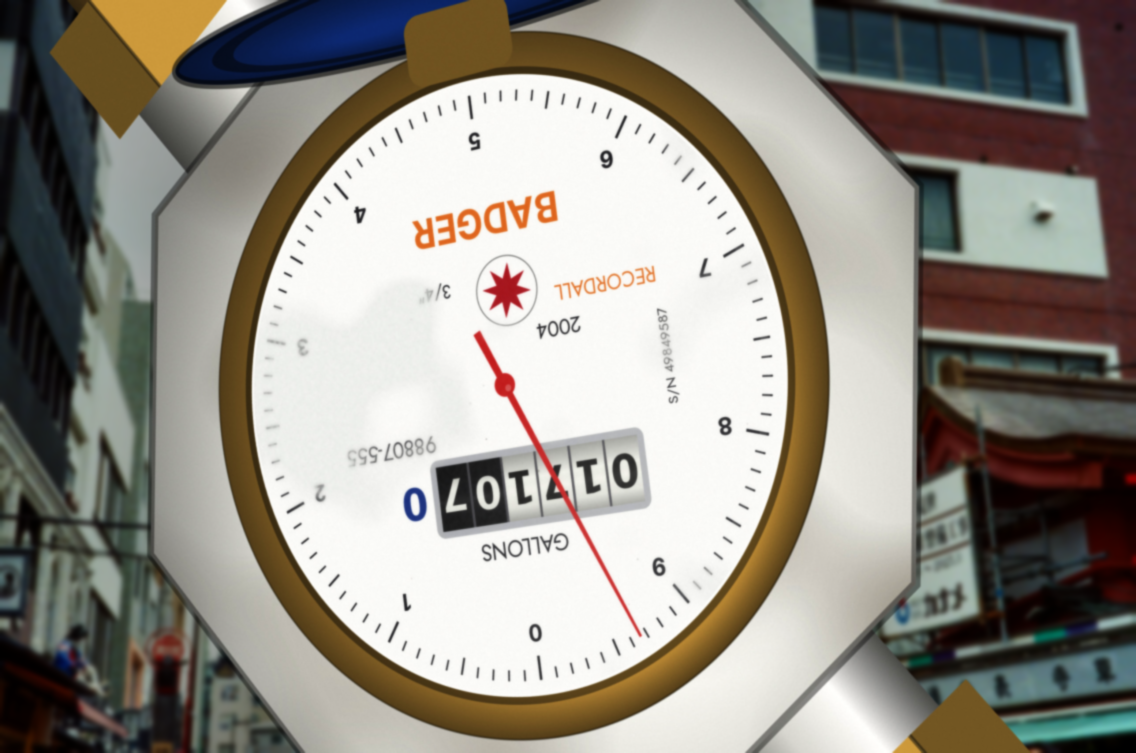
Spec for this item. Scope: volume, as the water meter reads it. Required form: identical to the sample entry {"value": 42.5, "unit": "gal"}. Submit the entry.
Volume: {"value": 171069.3, "unit": "gal"}
